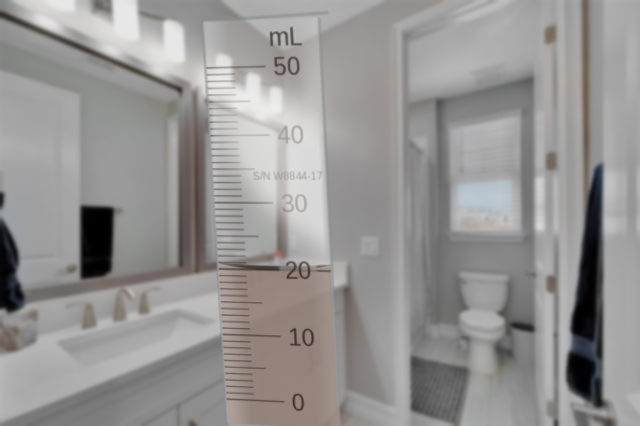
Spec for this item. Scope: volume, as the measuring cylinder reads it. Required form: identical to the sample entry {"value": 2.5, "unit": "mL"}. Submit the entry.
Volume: {"value": 20, "unit": "mL"}
